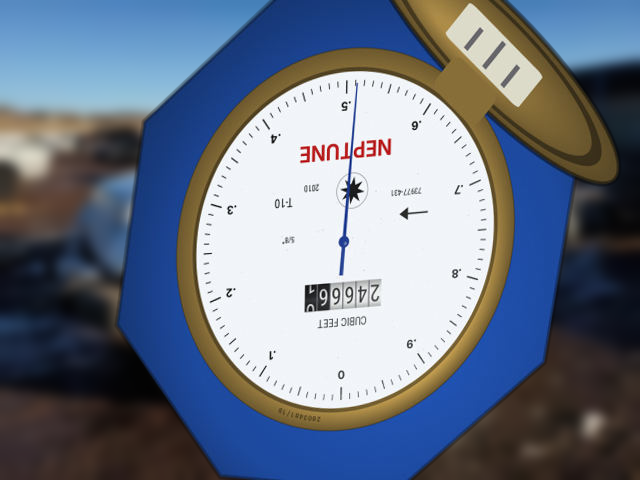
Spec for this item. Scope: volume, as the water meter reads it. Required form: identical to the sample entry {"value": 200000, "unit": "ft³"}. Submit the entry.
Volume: {"value": 246660.51, "unit": "ft³"}
